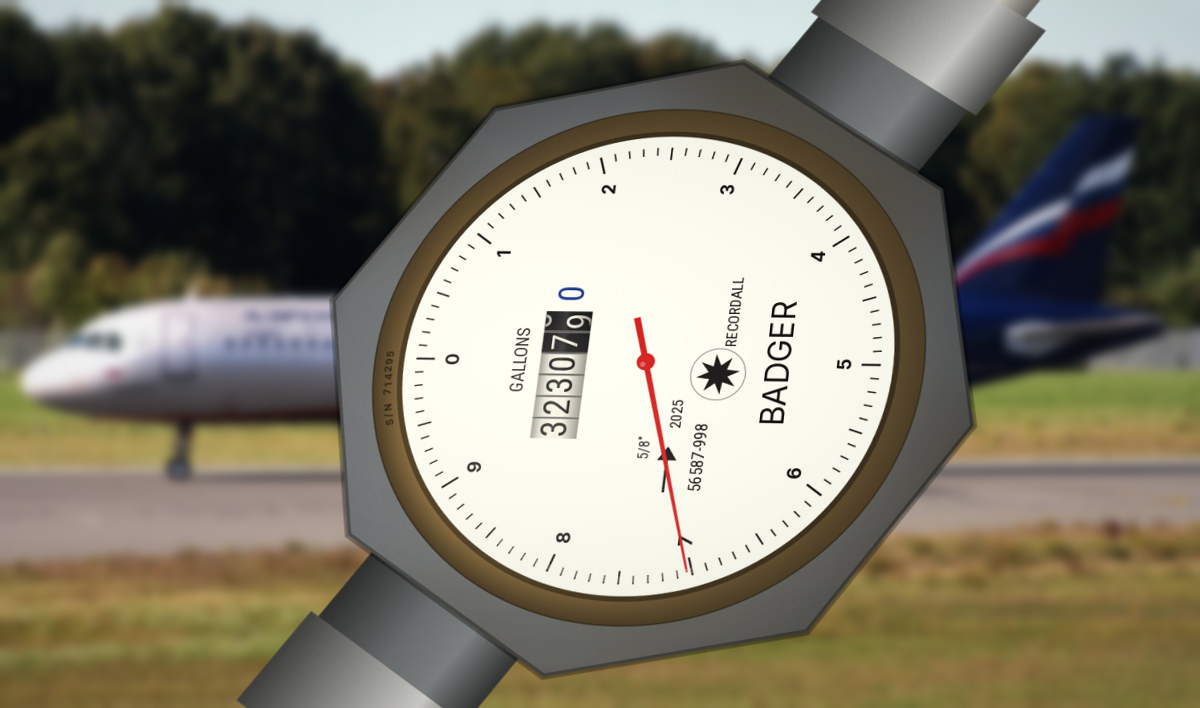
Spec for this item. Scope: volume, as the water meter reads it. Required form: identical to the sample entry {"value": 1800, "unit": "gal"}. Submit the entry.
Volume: {"value": 3230787.0, "unit": "gal"}
